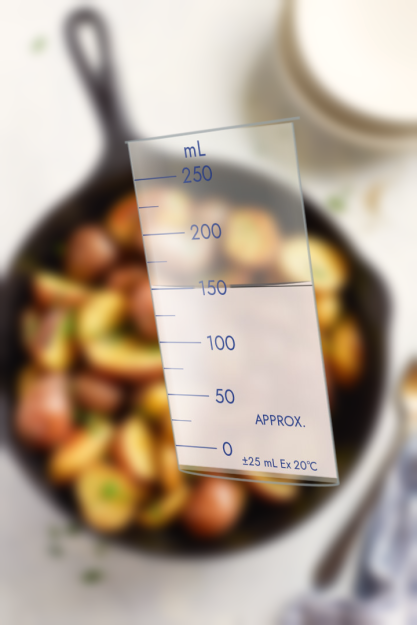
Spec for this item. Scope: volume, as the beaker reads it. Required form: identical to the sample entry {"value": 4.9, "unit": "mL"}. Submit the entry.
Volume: {"value": 150, "unit": "mL"}
